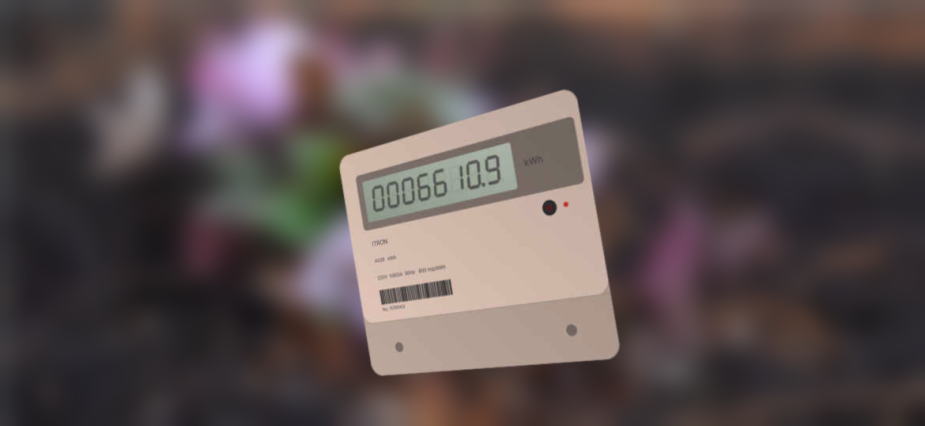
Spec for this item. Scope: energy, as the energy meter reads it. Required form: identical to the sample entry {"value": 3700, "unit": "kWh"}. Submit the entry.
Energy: {"value": 6610.9, "unit": "kWh"}
